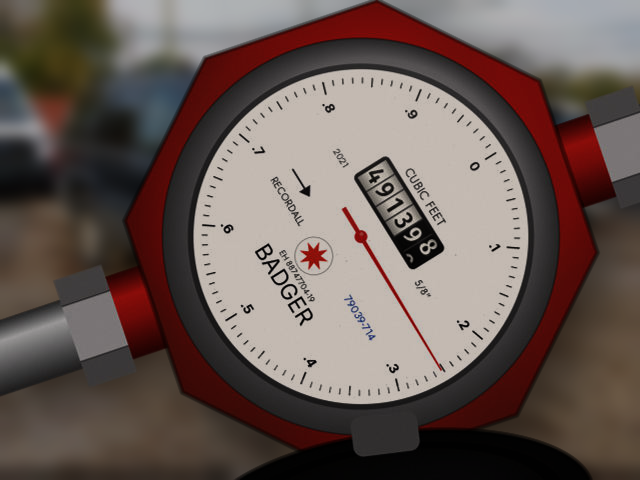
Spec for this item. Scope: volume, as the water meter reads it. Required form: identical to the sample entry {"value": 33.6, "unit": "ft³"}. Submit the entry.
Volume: {"value": 491398.25, "unit": "ft³"}
